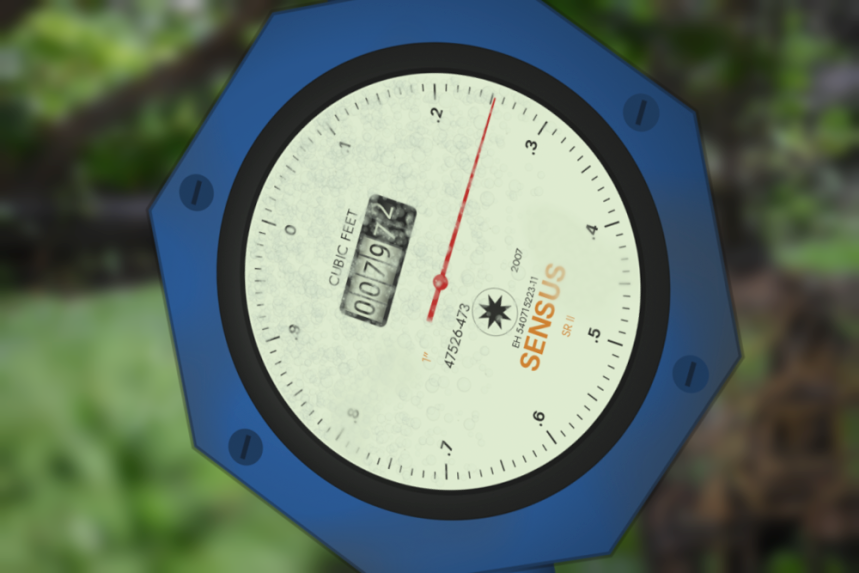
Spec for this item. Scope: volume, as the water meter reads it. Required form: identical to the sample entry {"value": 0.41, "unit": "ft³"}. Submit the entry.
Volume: {"value": 7972.25, "unit": "ft³"}
